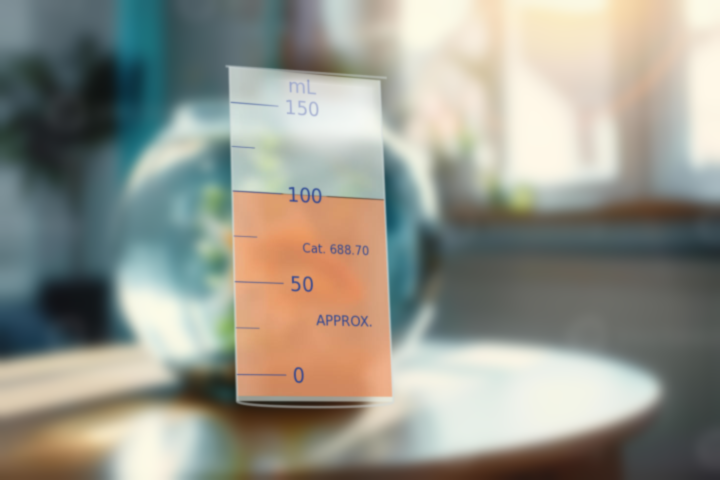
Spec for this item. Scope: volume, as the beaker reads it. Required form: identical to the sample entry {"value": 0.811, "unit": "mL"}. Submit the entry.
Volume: {"value": 100, "unit": "mL"}
